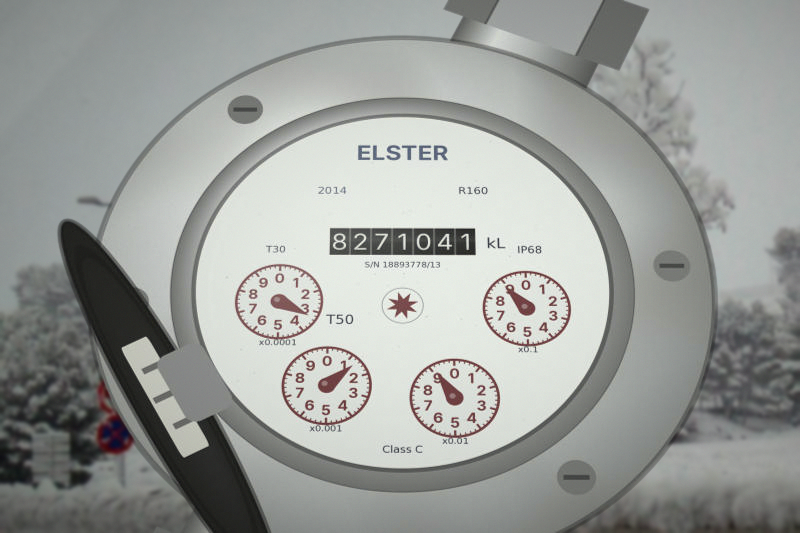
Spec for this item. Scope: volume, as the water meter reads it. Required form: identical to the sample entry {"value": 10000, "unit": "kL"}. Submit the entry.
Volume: {"value": 8271041.8913, "unit": "kL"}
